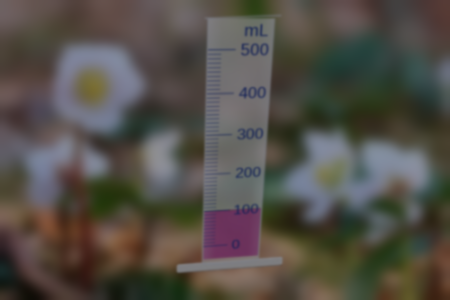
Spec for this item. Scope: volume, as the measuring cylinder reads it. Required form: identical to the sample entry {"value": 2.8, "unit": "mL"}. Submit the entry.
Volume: {"value": 100, "unit": "mL"}
